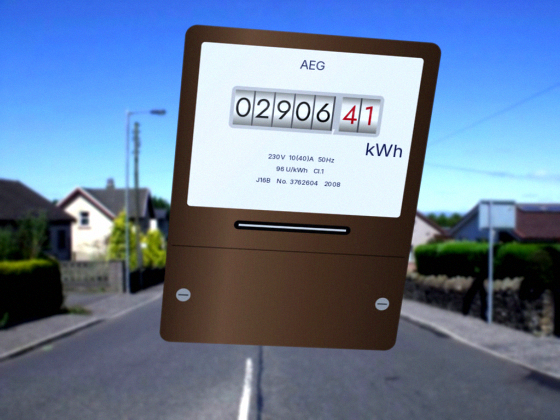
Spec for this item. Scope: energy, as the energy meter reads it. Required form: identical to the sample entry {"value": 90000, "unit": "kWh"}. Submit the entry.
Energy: {"value": 2906.41, "unit": "kWh"}
